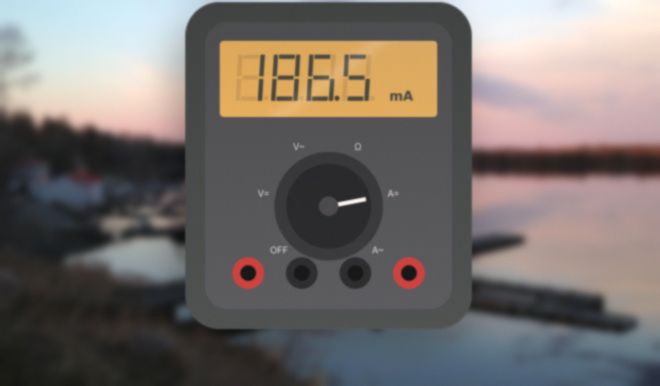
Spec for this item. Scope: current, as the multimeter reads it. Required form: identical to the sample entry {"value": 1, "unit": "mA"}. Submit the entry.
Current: {"value": 186.5, "unit": "mA"}
